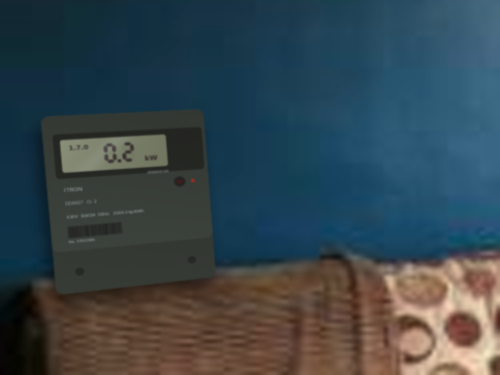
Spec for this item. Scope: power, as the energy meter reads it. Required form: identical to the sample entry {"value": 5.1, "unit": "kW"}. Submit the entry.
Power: {"value": 0.2, "unit": "kW"}
